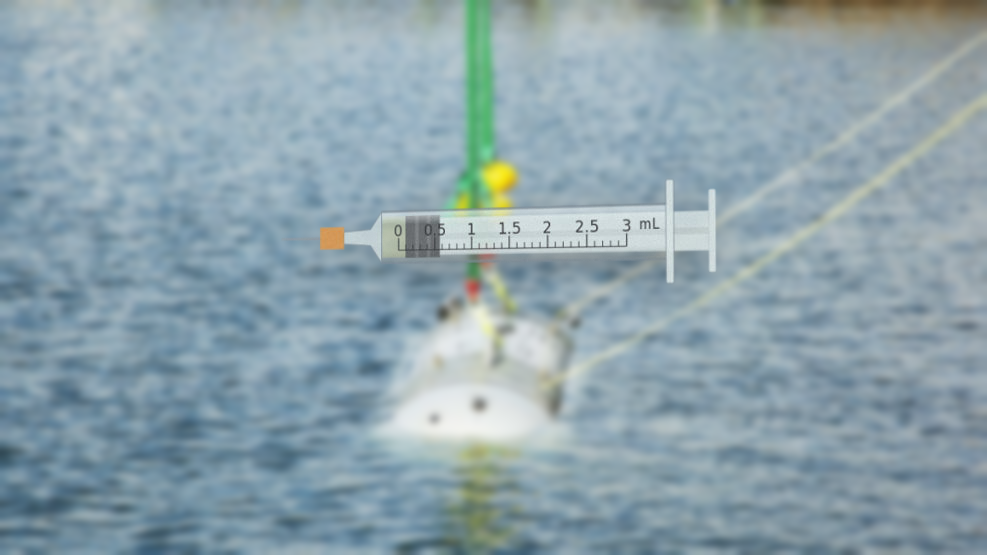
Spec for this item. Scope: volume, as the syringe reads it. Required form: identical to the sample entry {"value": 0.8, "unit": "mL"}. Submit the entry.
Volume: {"value": 0.1, "unit": "mL"}
